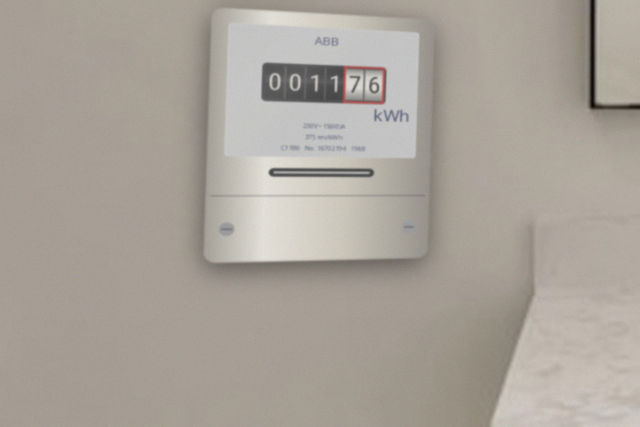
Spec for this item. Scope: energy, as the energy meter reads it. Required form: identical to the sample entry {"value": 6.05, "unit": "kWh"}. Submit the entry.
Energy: {"value": 11.76, "unit": "kWh"}
